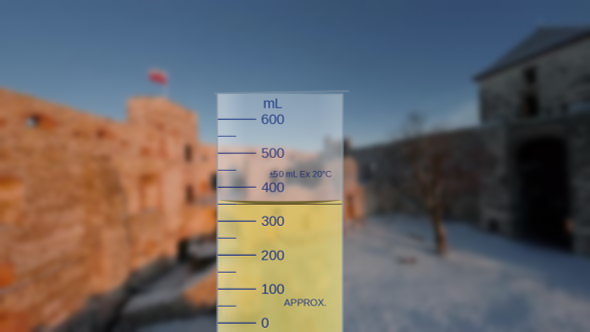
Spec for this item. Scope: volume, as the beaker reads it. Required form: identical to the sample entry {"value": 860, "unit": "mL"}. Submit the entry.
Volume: {"value": 350, "unit": "mL"}
